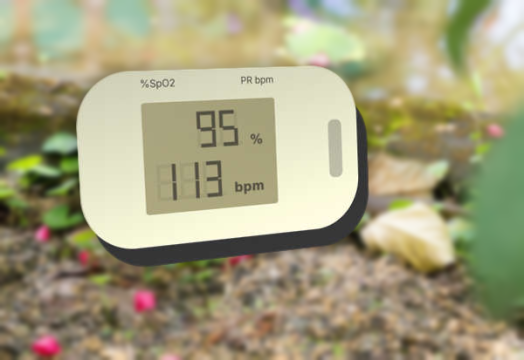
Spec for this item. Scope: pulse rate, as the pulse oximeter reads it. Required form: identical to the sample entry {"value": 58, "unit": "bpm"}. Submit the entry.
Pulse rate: {"value": 113, "unit": "bpm"}
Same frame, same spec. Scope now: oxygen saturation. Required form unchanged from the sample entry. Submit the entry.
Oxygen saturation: {"value": 95, "unit": "%"}
